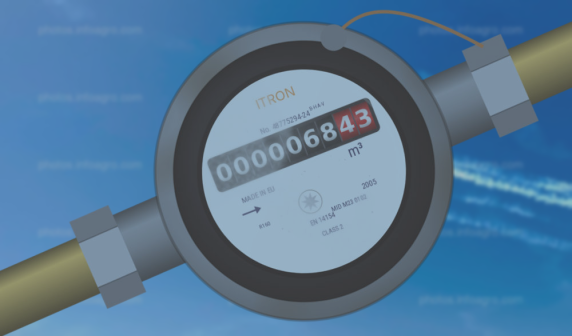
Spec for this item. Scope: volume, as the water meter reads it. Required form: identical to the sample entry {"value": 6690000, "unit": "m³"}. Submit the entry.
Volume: {"value": 68.43, "unit": "m³"}
